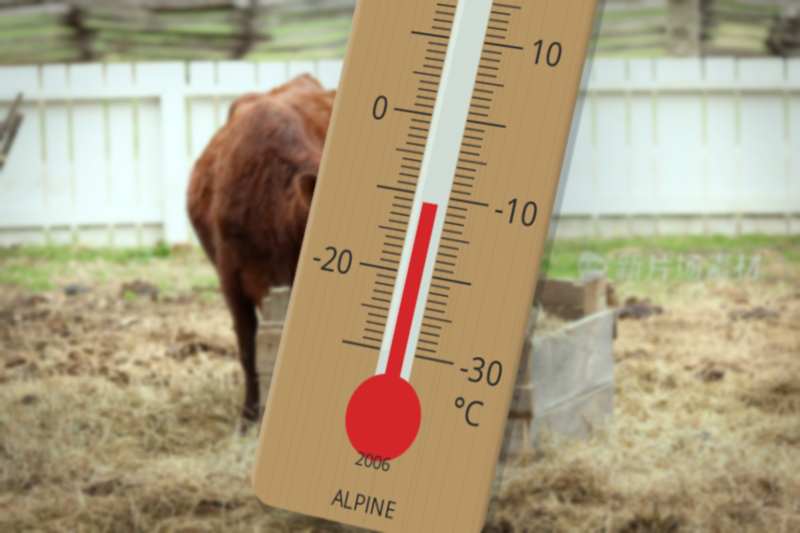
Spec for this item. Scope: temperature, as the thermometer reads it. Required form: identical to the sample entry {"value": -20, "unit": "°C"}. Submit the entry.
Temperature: {"value": -11, "unit": "°C"}
